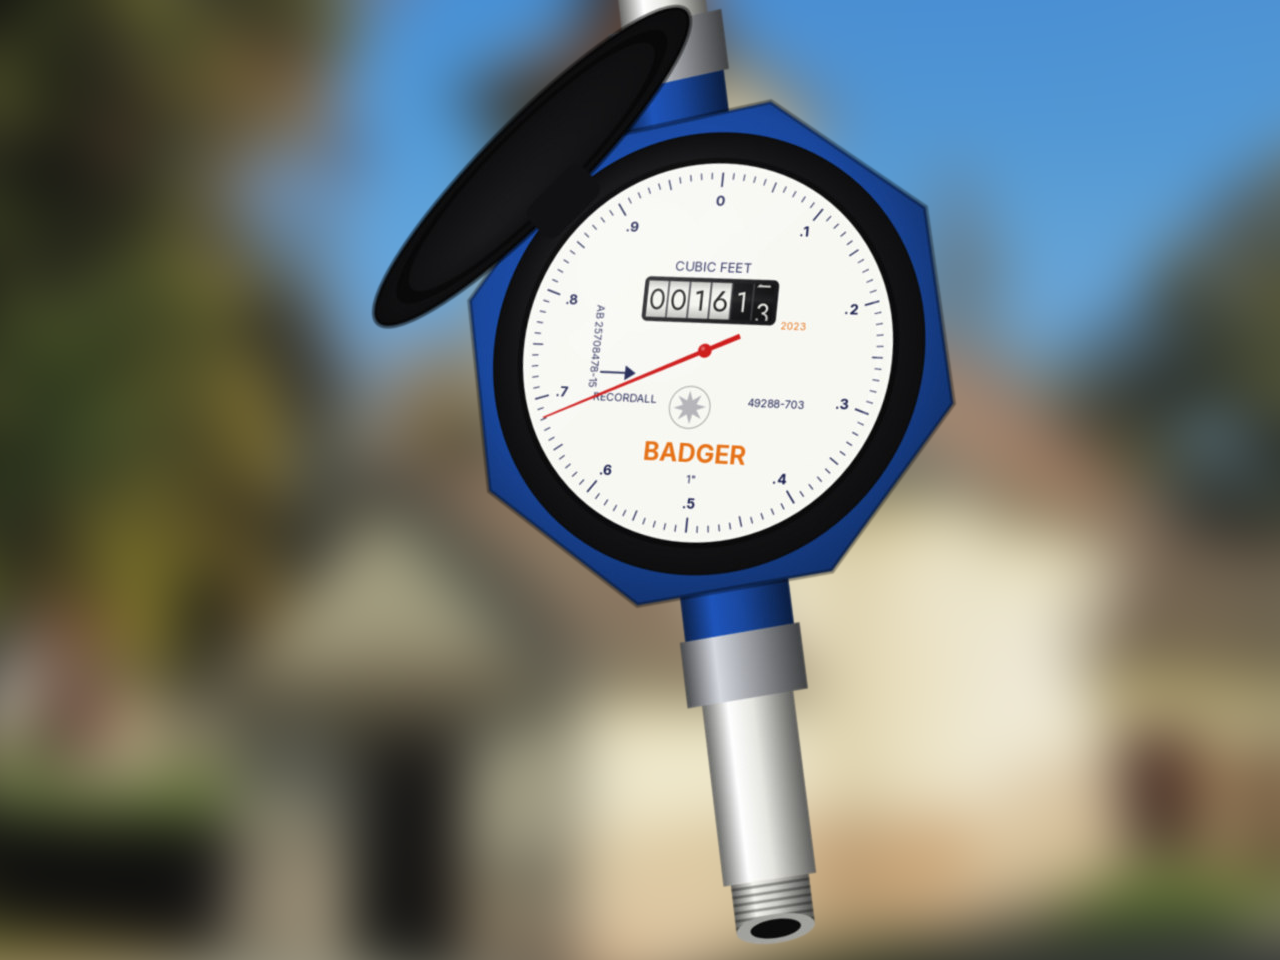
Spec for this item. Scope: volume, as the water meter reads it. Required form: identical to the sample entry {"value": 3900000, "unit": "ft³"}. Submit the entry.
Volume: {"value": 1612.68, "unit": "ft³"}
